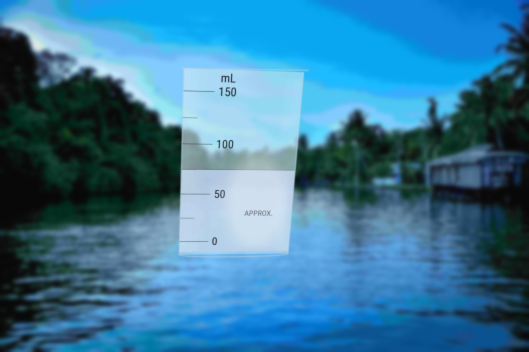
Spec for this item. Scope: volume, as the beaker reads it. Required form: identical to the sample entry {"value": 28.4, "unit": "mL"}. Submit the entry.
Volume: {"value": 75, "unit": "mL"}
